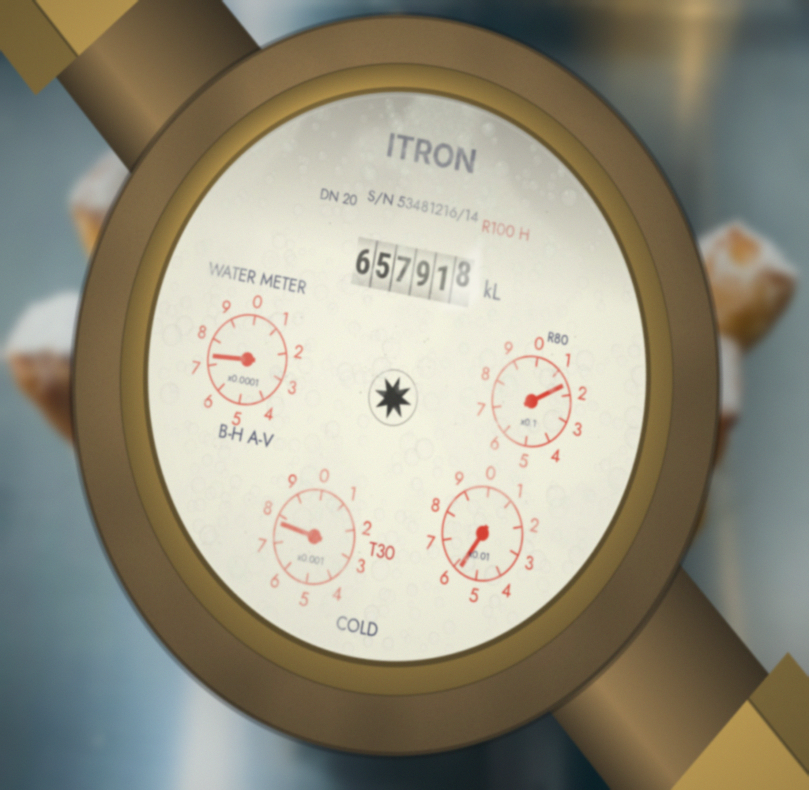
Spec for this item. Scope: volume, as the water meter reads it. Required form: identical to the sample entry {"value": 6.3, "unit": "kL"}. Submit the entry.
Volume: {"value": 657918.1577, "unit": "kL"}
